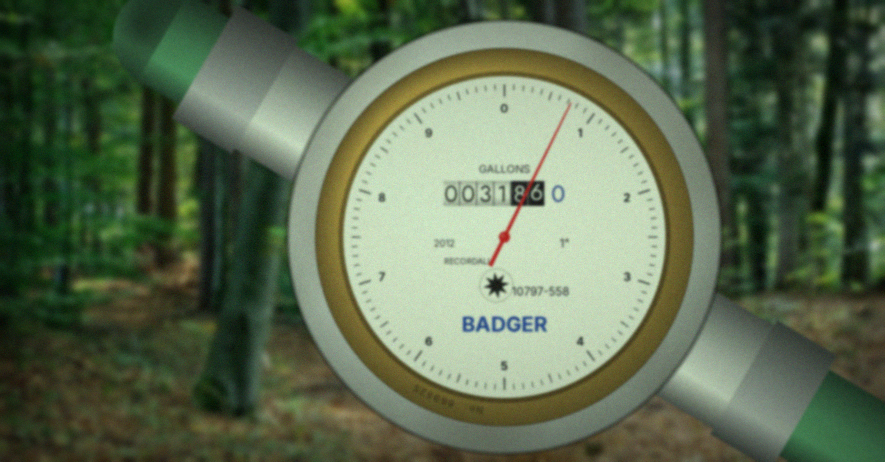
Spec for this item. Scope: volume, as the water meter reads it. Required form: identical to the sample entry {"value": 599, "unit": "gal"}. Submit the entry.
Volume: {"value": 31860.7, "unit": "gal"}
